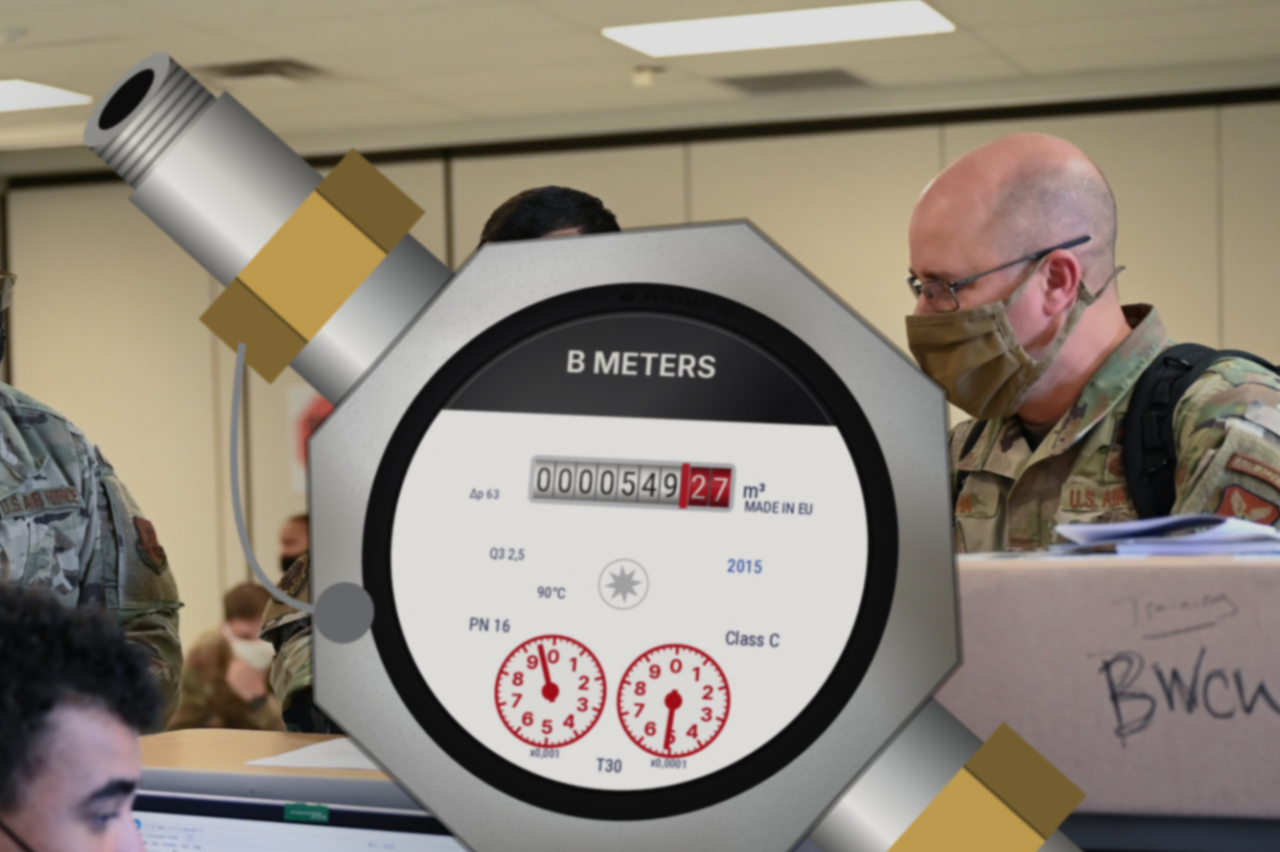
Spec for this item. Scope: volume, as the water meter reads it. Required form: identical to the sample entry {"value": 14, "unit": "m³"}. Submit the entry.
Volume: {"value": 549.2695, "unit": "m³"}
